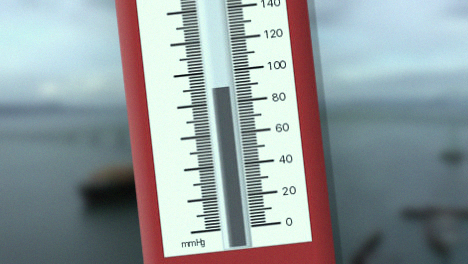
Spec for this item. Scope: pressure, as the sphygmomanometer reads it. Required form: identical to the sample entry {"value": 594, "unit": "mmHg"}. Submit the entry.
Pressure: {"value": 90, "unit": "mmHg"}
